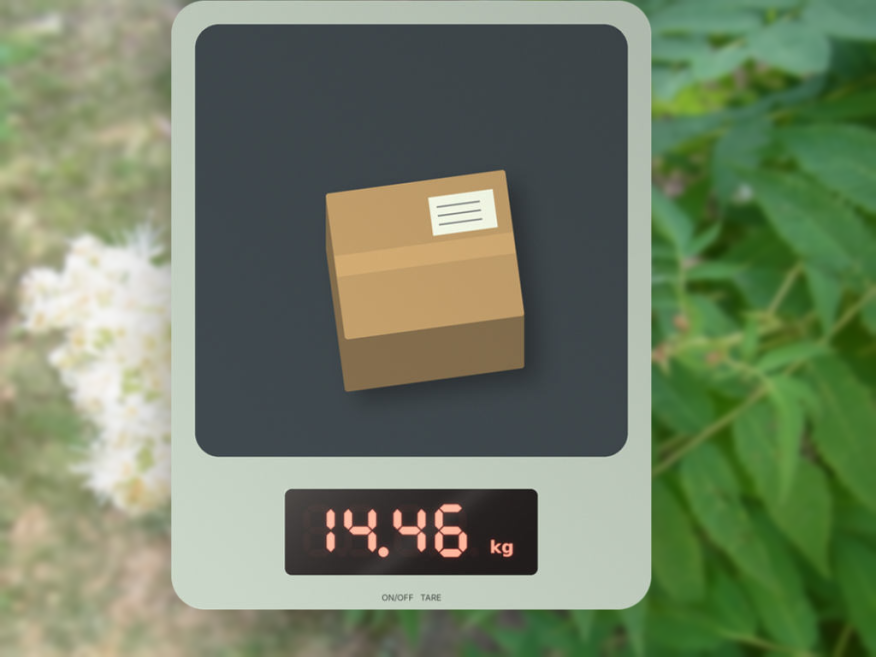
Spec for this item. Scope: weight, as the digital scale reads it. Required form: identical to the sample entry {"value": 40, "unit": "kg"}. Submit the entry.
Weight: {"value": 14.46, "unit": "kg"}
